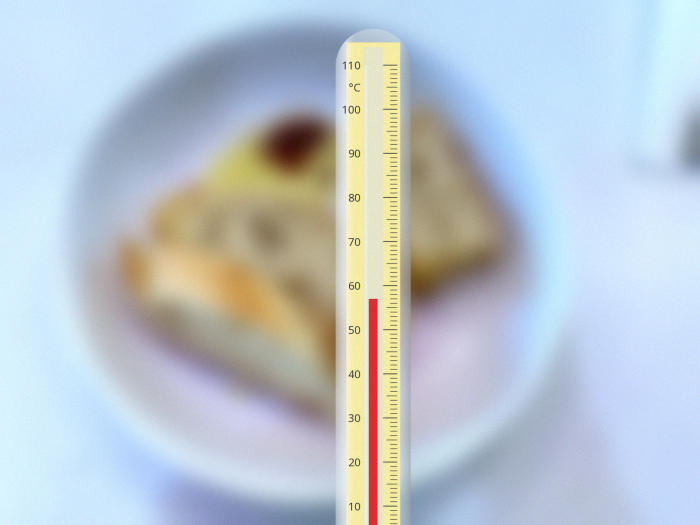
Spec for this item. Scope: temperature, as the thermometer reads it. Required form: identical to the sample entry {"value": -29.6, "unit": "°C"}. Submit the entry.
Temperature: {"value": 57, "unit": "°C"}
